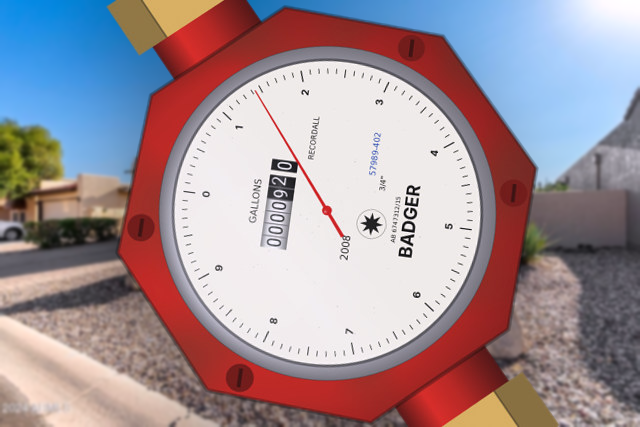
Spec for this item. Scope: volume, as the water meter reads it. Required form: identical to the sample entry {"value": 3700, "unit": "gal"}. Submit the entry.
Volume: {"value": 921.4, "unit": "gal"}
